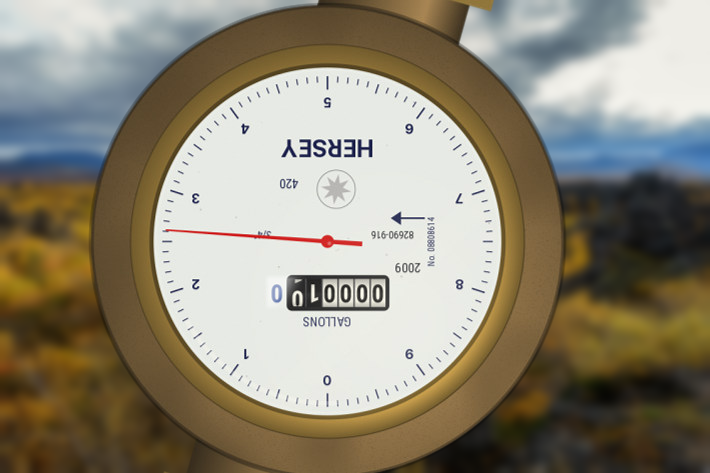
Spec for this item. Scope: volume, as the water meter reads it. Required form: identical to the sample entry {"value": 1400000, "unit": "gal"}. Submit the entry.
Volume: {"value": 102.6, "unit": "gal"}
